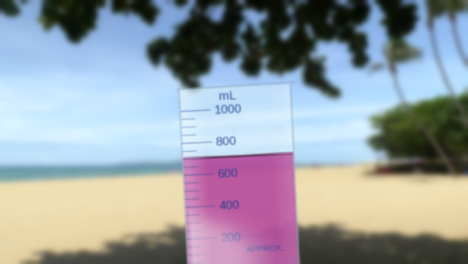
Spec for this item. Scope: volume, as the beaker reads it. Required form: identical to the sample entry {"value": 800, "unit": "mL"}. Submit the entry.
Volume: {"value": 700, "unit": "mL"}
